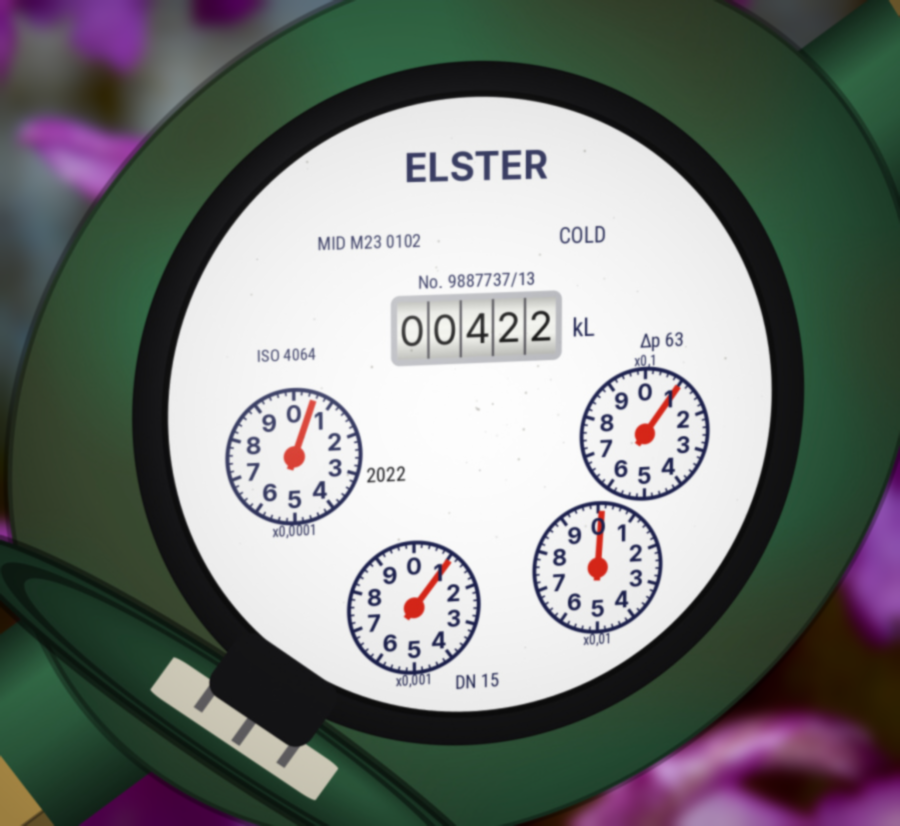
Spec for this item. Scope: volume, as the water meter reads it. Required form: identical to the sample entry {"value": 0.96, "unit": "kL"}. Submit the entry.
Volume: {"value": 422.1010, "unit": "kL"}
